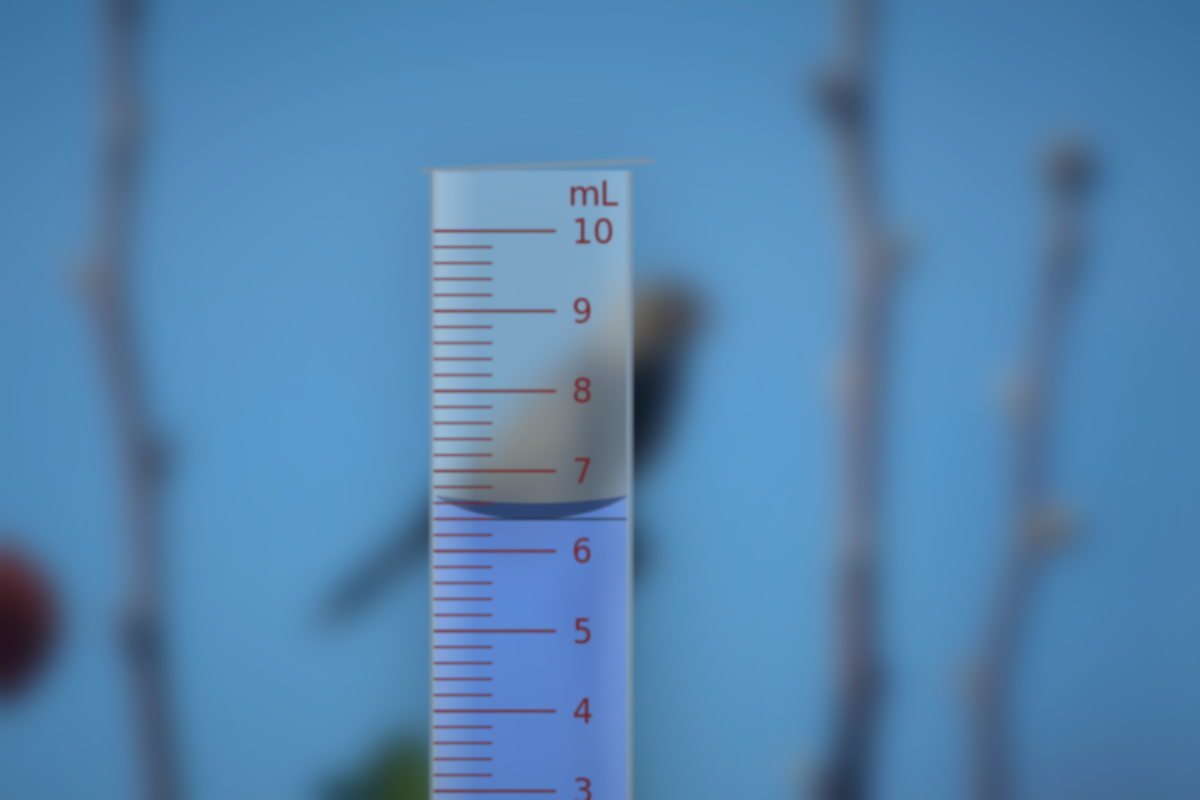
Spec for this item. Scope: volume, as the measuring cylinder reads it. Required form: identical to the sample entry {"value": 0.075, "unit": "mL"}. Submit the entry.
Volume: {"value": 6.4, "unit": "mL"}
